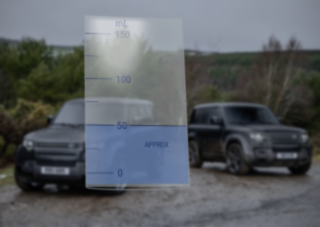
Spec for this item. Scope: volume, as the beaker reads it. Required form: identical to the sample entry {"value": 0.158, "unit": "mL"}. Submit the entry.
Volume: {"value": 50, "unit": "mL"}
